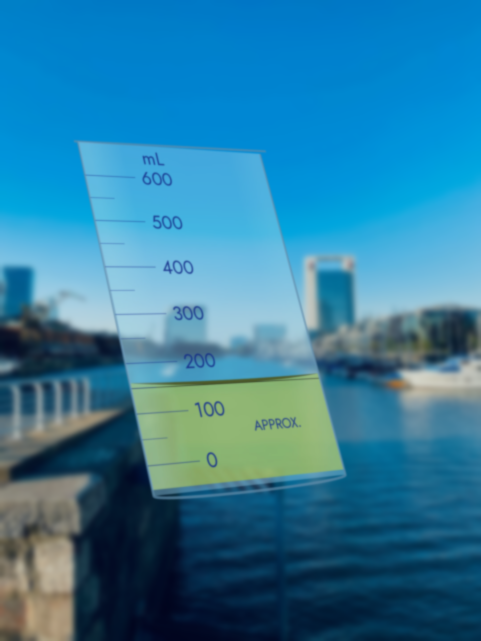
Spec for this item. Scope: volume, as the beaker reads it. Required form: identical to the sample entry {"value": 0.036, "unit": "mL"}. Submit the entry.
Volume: {"value": 150, "unit": "mL"}
